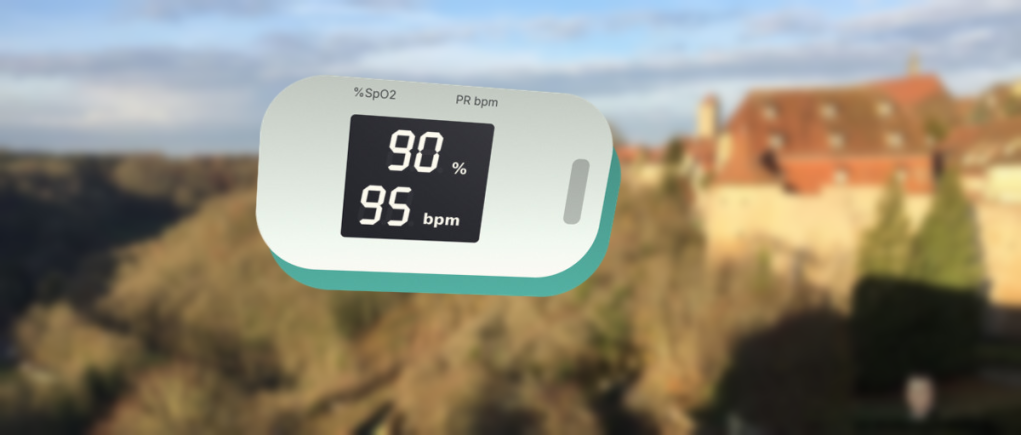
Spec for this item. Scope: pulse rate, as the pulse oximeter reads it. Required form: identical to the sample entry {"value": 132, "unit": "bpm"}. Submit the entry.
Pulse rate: {"value": 95, "unit": "bpm"}
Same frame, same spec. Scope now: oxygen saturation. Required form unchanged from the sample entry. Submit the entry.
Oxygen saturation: {"value": 90, "unit": "%"}
